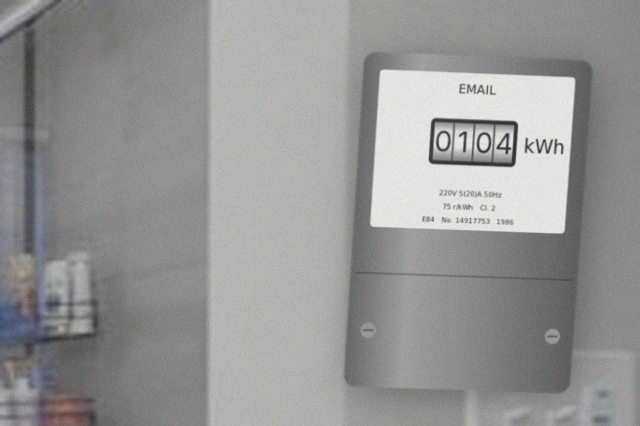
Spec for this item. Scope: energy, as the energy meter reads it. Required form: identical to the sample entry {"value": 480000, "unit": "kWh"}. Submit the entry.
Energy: {"value": 104, "unit": "kWh"}
